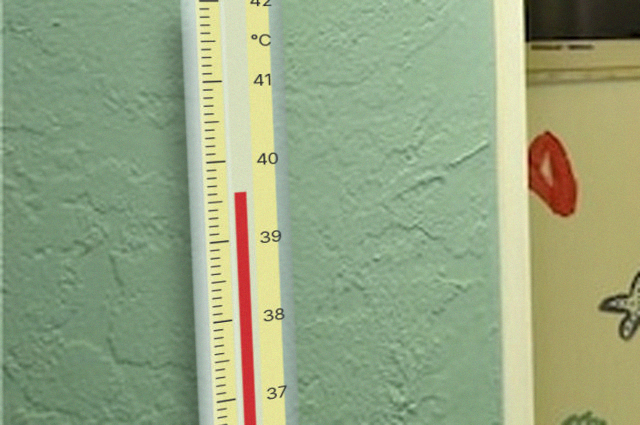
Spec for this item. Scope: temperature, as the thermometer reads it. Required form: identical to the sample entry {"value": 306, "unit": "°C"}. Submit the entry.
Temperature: {"value": 39.6, "unit": "°C"}
